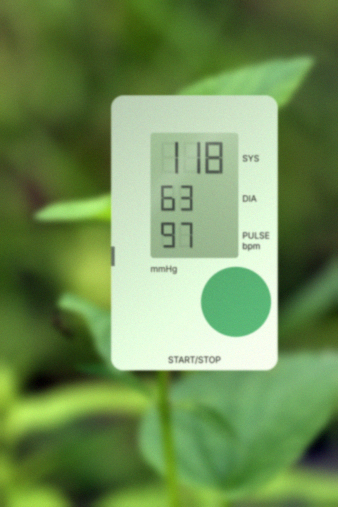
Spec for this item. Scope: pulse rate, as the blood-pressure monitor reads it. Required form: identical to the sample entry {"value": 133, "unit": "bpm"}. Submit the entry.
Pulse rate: {"value": 97, "unit": "bpm"}
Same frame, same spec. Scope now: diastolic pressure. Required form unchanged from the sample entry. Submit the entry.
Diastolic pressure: {"value": 63, "unit": "mmHg"}
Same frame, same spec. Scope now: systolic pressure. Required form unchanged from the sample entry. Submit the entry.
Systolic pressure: {"value": 118, "unit": "mmHg"}
